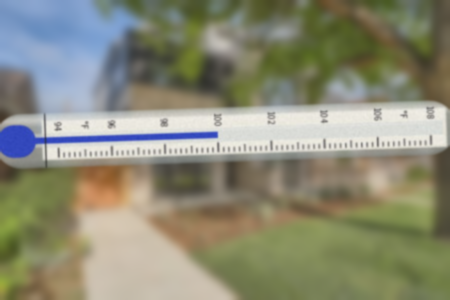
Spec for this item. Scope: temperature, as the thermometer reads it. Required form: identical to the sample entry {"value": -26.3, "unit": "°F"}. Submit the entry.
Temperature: {"value": 100, "unit": "°F"}
